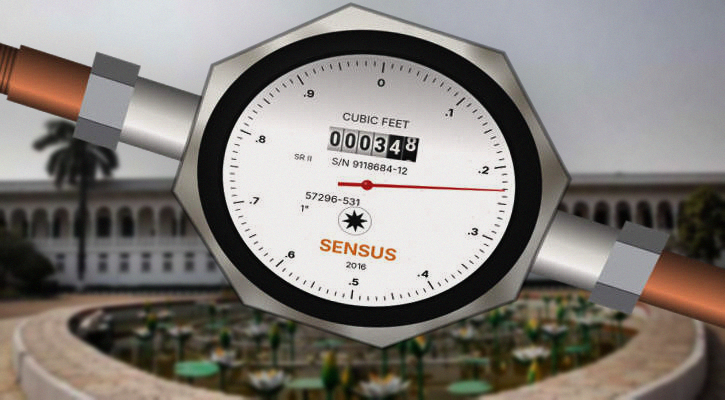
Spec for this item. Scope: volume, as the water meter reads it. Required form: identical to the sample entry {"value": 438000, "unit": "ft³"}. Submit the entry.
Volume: {"value": 348.23, "unit": "ft³"}
